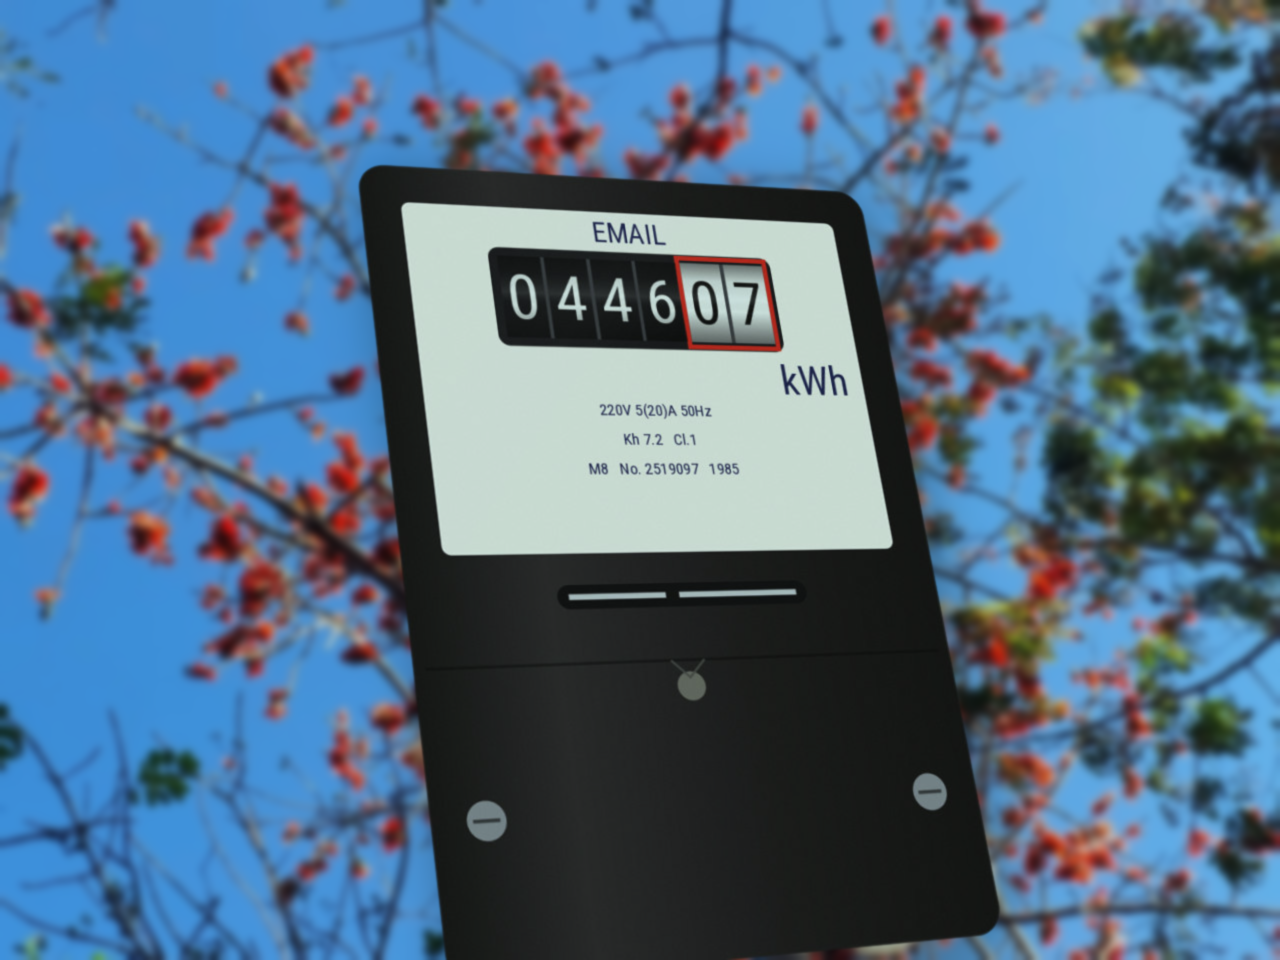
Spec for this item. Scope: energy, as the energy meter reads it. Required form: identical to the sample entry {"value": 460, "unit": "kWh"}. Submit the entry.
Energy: {"value": 446.07, "unit": "kWh"}
